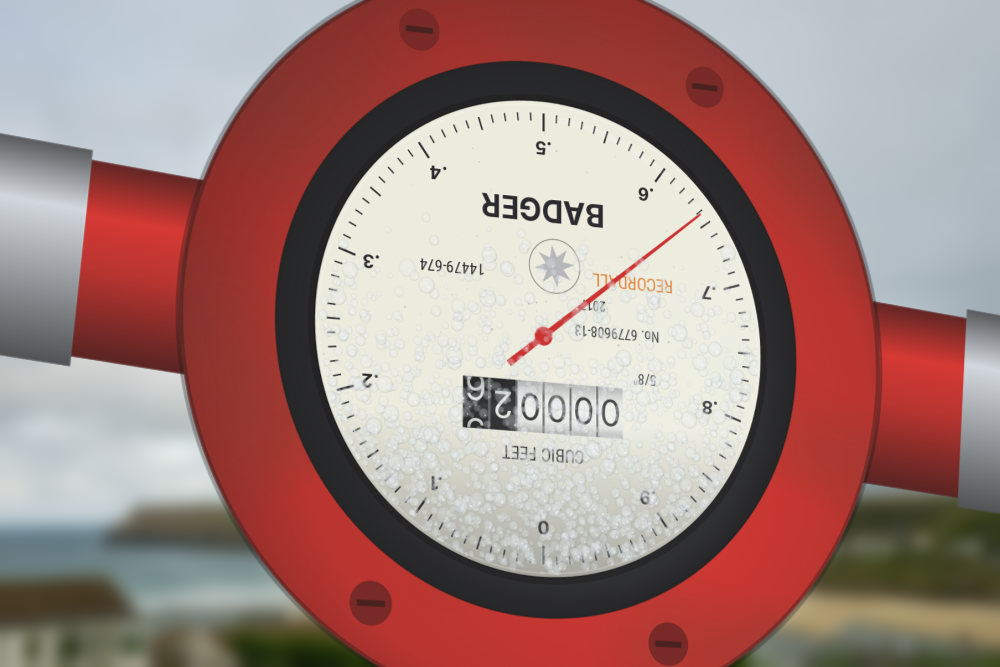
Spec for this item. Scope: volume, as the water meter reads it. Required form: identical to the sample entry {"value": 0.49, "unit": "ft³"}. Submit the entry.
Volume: {"value": 25.64, "unit": "ft³"}
